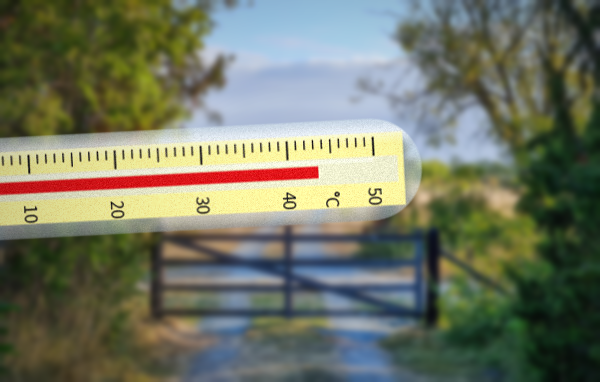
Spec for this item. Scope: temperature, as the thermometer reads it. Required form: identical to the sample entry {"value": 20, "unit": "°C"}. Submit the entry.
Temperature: {"value": 43.5, "unit": "°C"}
